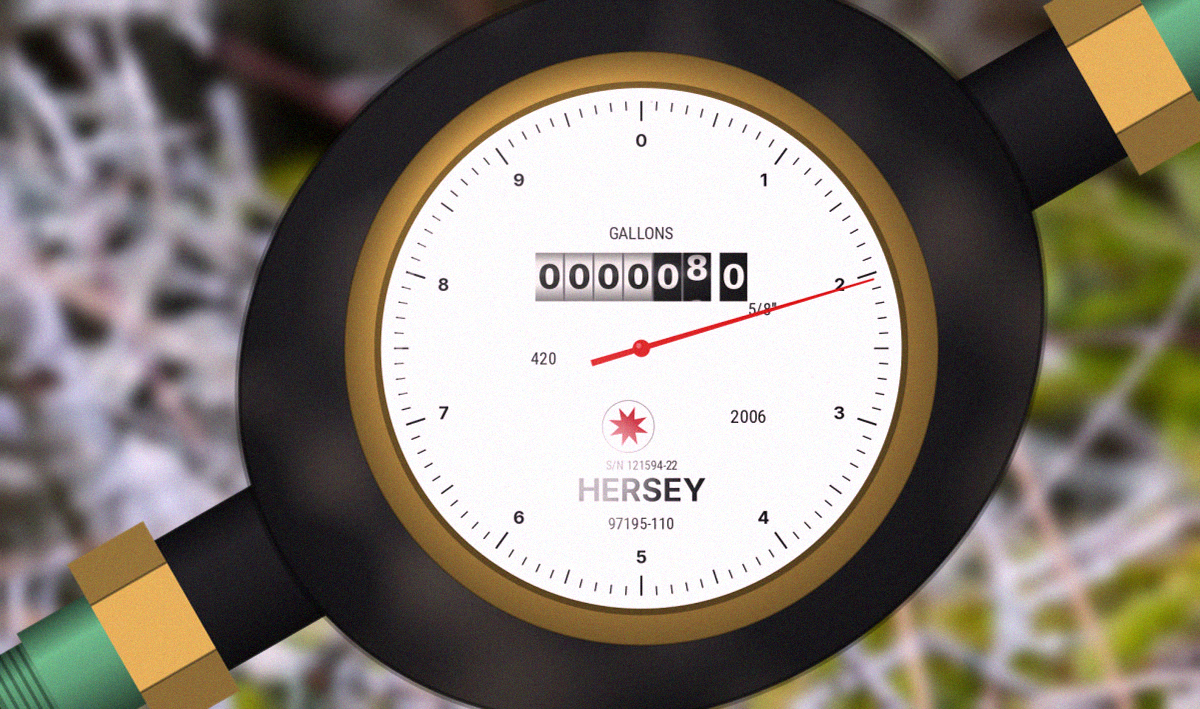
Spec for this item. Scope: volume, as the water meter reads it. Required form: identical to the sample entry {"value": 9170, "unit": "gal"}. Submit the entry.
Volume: {"value": 82.0, "unit": "gal"}
